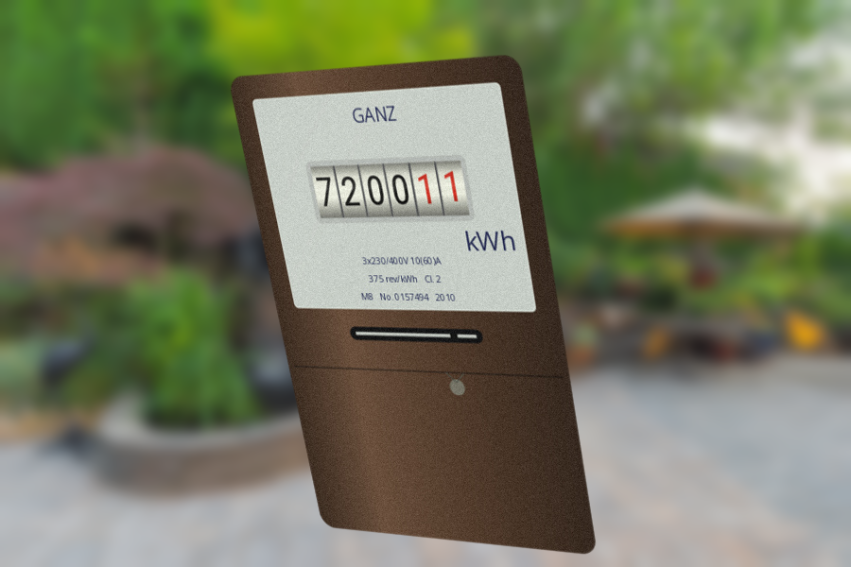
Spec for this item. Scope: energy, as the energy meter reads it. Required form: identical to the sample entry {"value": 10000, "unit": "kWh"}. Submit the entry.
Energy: {"value": 7200.11, "unit": "kWh"}
